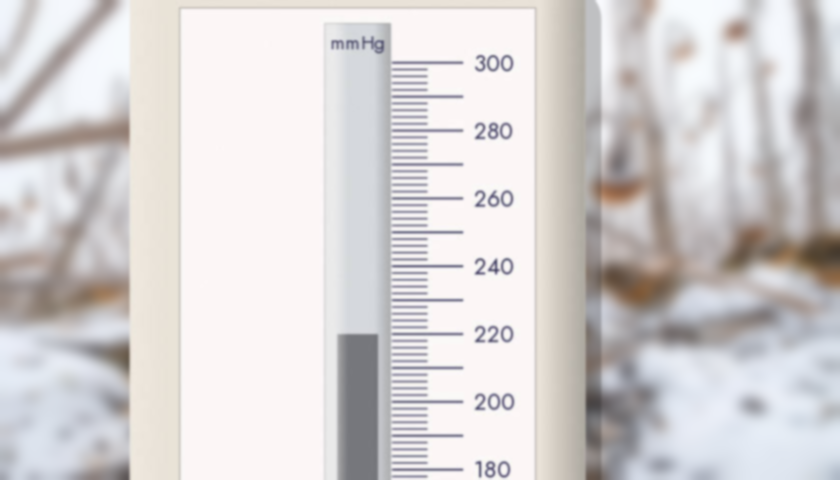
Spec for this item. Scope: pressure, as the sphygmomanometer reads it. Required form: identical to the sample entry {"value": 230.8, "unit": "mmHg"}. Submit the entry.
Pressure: {"value": 220, "unit": "mmHg"}
